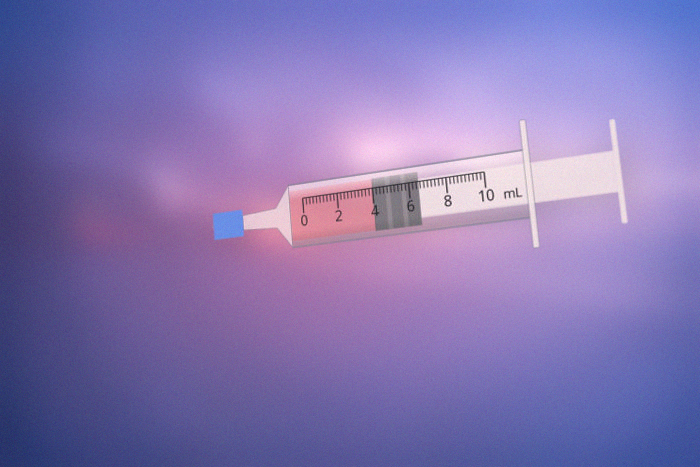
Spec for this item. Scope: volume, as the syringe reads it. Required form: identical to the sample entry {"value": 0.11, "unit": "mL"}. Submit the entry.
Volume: {"value": 4, "unit": "mL"}
